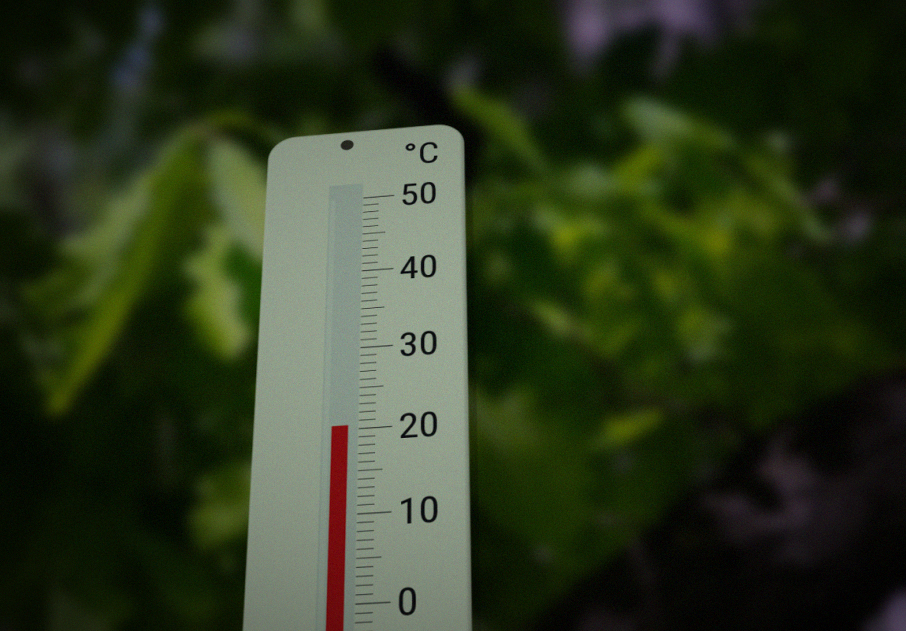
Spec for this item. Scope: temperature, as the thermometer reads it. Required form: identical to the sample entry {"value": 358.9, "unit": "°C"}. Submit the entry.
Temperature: {"value": 20.5, "unit": "°C"}
